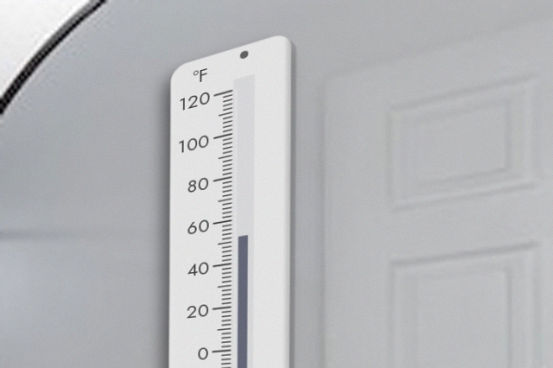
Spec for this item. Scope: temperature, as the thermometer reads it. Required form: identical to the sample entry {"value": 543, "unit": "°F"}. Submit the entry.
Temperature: {"value": 52, "unit": "°F"}
